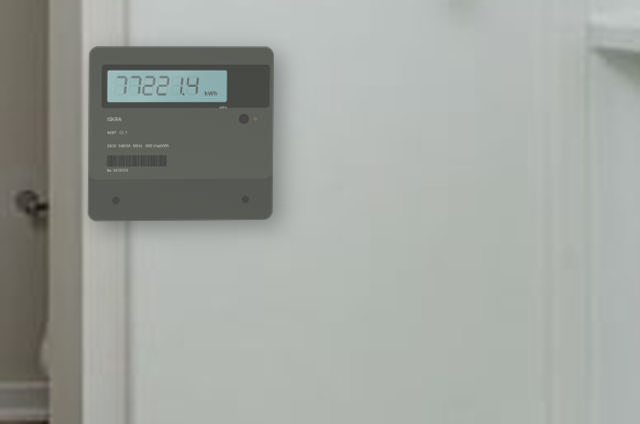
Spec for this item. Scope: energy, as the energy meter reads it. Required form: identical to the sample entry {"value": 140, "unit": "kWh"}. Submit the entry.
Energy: {"value": 77221.4, "unit": "kWh"}
